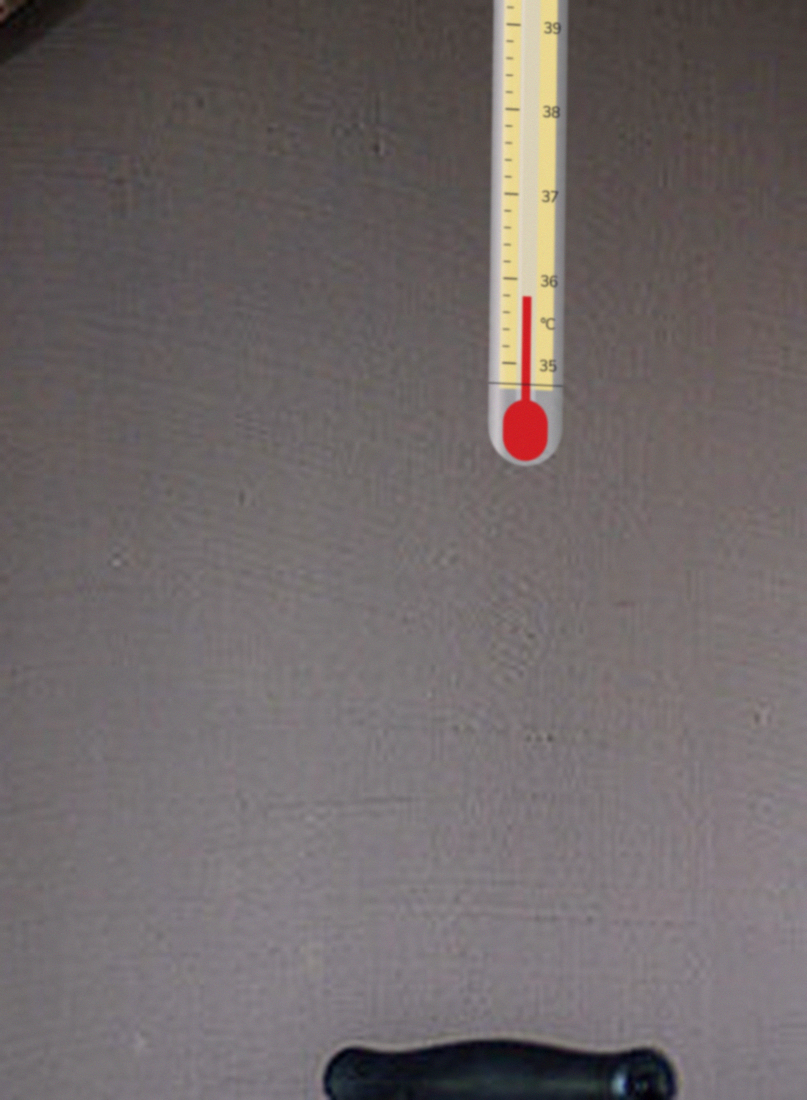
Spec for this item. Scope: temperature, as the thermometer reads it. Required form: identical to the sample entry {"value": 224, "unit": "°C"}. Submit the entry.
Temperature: {"value": 35.8, "unit": "°C"}
